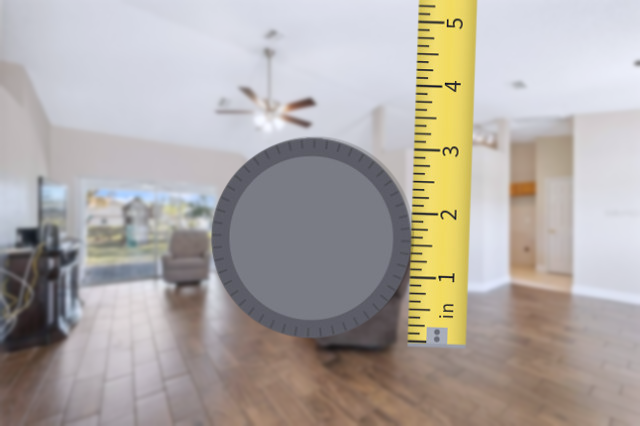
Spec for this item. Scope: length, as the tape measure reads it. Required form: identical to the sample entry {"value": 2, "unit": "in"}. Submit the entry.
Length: {"value": 3.125, "unit": "in"}
